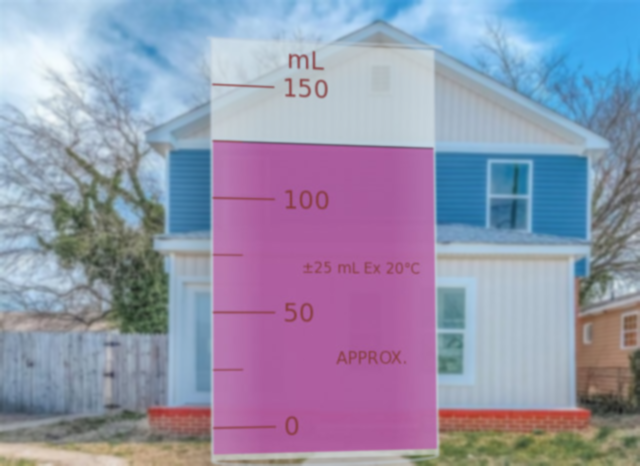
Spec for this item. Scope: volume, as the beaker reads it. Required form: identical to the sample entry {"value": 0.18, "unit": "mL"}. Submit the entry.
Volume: {"value": 125, "unit": "mL"}
